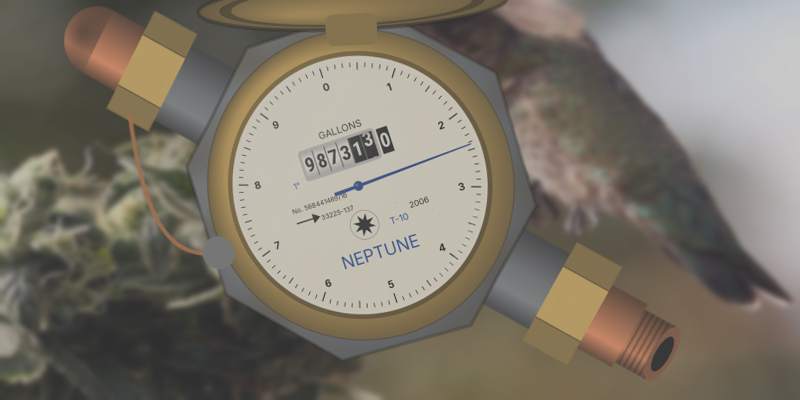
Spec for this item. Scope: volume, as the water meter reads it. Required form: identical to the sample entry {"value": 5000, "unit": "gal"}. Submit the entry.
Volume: {"value": 9873132.4, "unit": "gal"}
